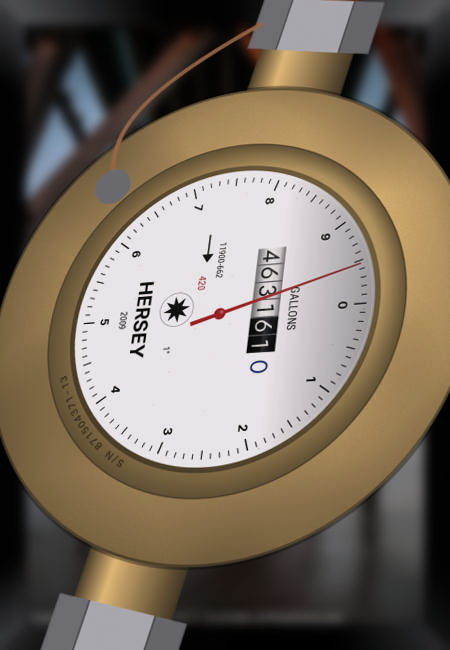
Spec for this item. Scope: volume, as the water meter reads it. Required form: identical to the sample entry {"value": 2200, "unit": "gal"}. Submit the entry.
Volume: {"value": 4631609.5, "unit": "gal"}
